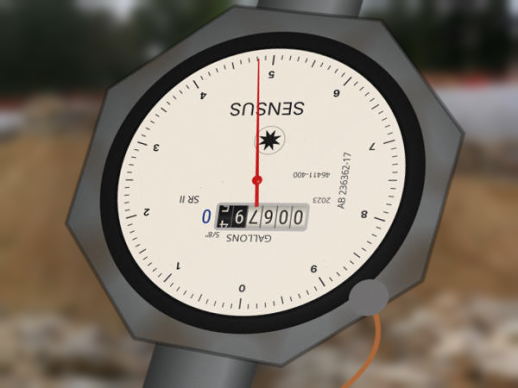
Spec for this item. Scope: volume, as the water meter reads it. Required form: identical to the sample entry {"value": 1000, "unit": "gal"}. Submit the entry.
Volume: {"value": 67944.8, "unit": "gal"}
